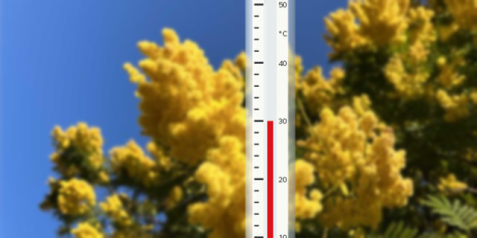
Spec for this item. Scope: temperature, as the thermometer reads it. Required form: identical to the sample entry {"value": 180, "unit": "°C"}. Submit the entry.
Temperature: {"value": 30, "unit": "°C"}
